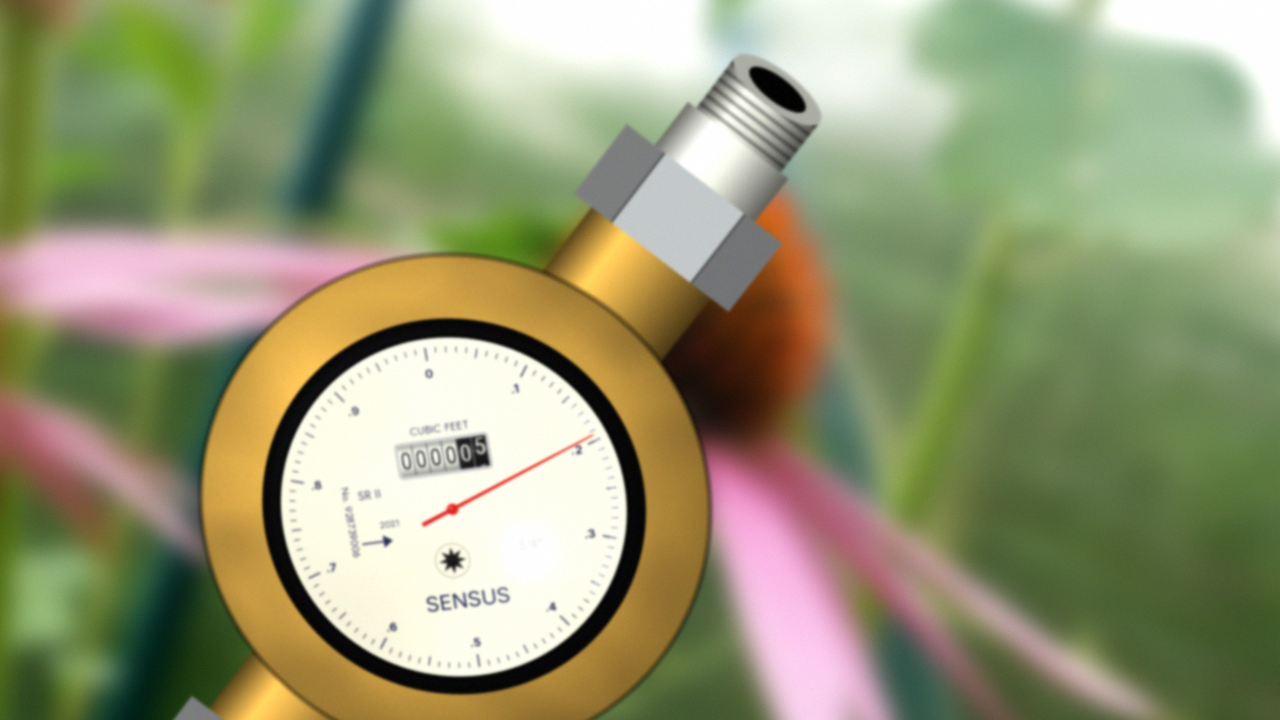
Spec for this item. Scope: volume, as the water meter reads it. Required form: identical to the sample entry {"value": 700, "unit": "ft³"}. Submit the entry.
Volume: {"value": 5.19, "unit": "ft³"}
